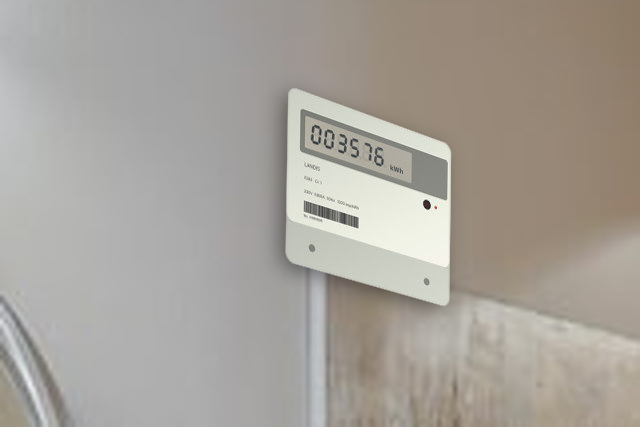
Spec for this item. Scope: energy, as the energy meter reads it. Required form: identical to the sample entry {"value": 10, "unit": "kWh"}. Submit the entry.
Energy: {"value": 3576, "unit": "kWh"}
